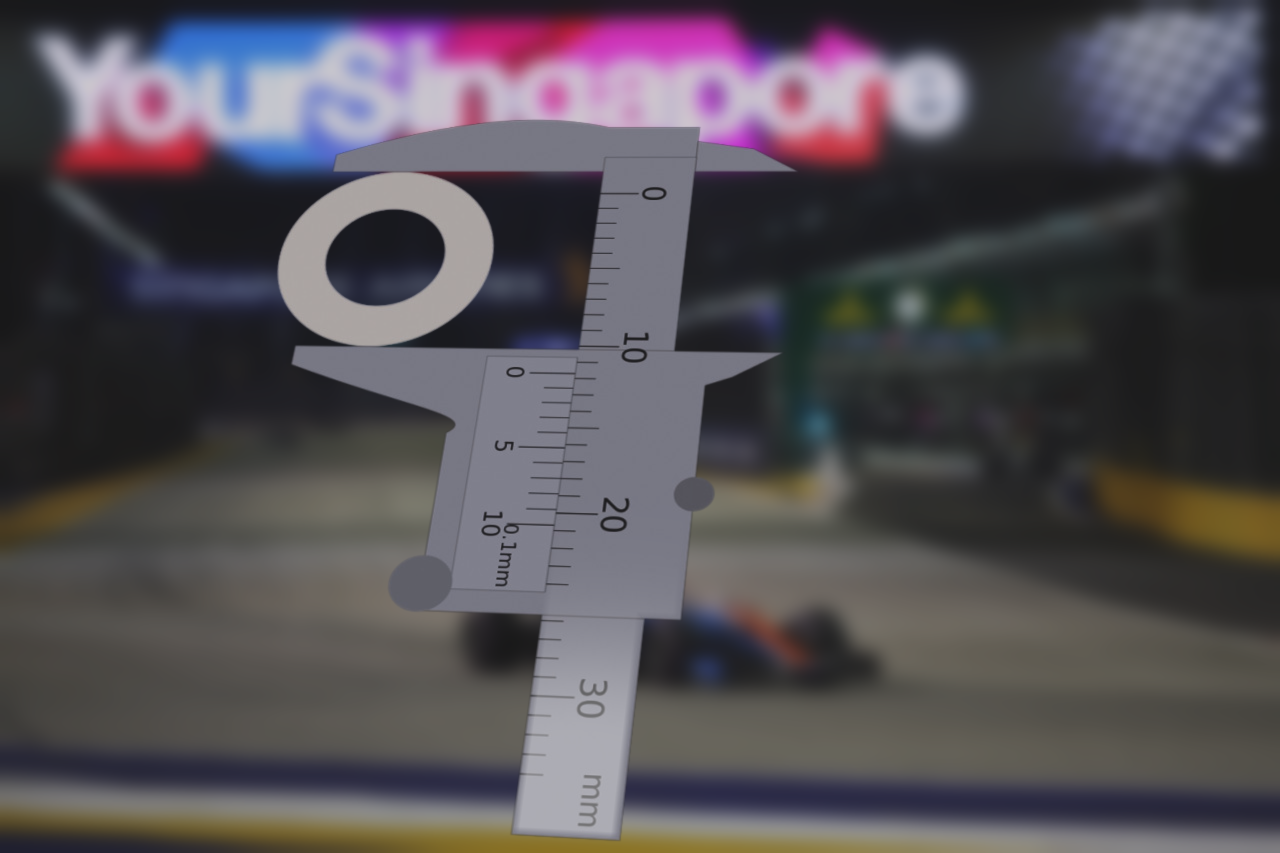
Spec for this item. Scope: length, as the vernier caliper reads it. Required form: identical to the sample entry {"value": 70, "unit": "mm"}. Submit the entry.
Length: {"value": 11.7, "unit": "mm"}
